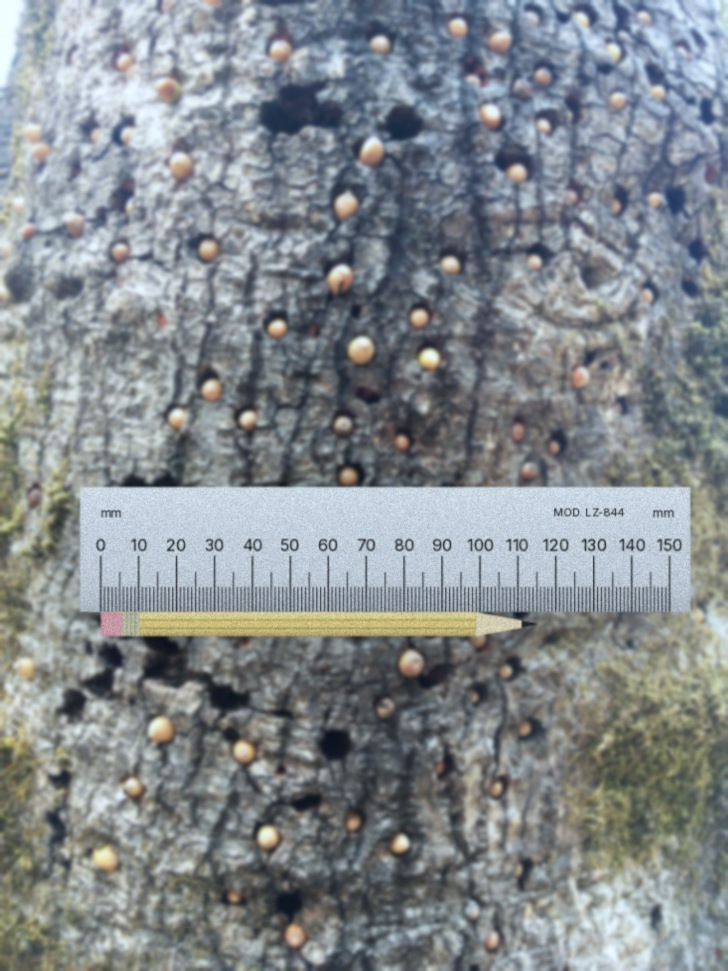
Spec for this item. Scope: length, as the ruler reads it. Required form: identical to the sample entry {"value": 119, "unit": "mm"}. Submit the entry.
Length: {"value": 115, "unit": "mm"}
